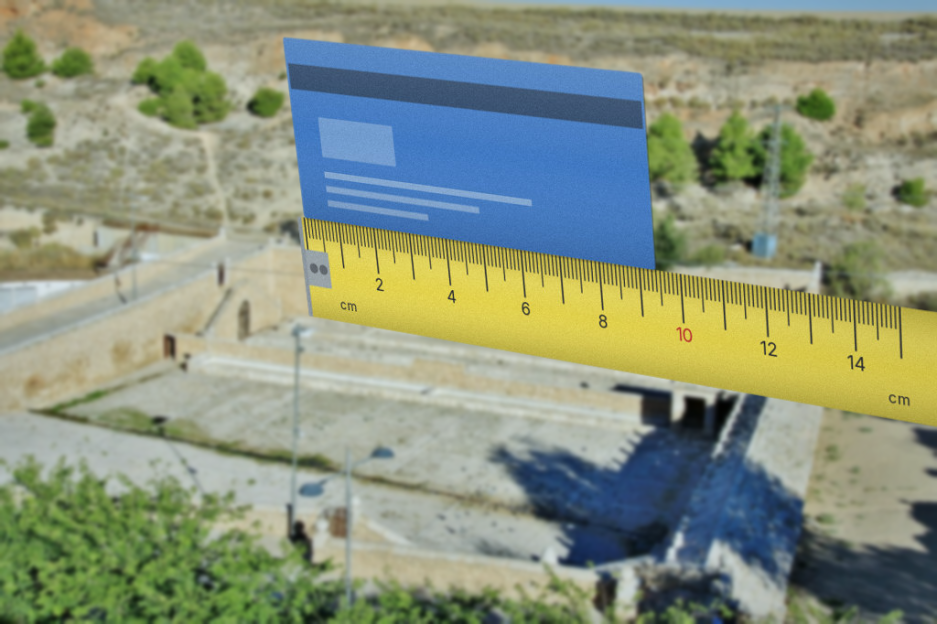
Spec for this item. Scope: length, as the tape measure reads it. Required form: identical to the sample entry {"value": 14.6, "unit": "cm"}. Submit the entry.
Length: {"value": 9.4, "unit": "cm"}
